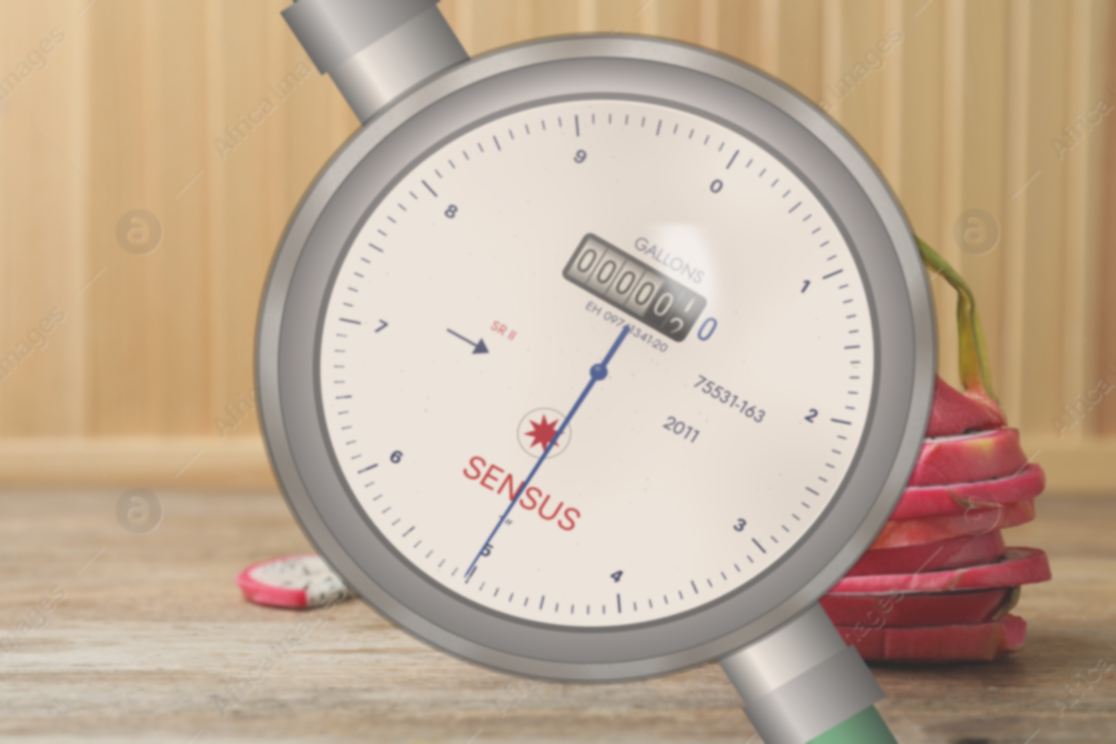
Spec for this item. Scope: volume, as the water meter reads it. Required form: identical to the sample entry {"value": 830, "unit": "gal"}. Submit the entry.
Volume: {"value": 15.0, "unit": "gal"}
